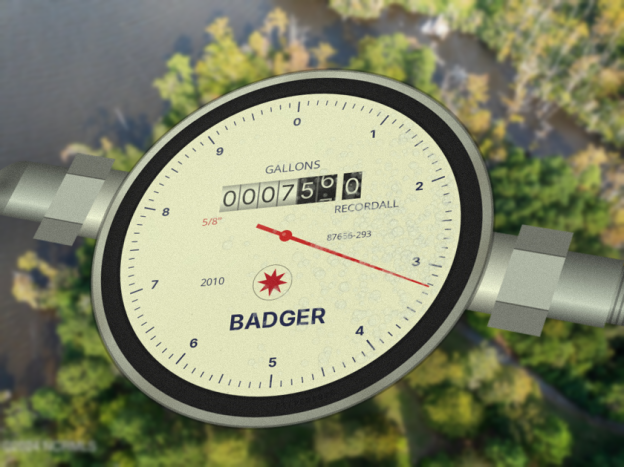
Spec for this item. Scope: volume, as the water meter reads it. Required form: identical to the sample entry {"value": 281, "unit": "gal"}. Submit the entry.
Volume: {"value": 7563.2, "unit": "gal"}
